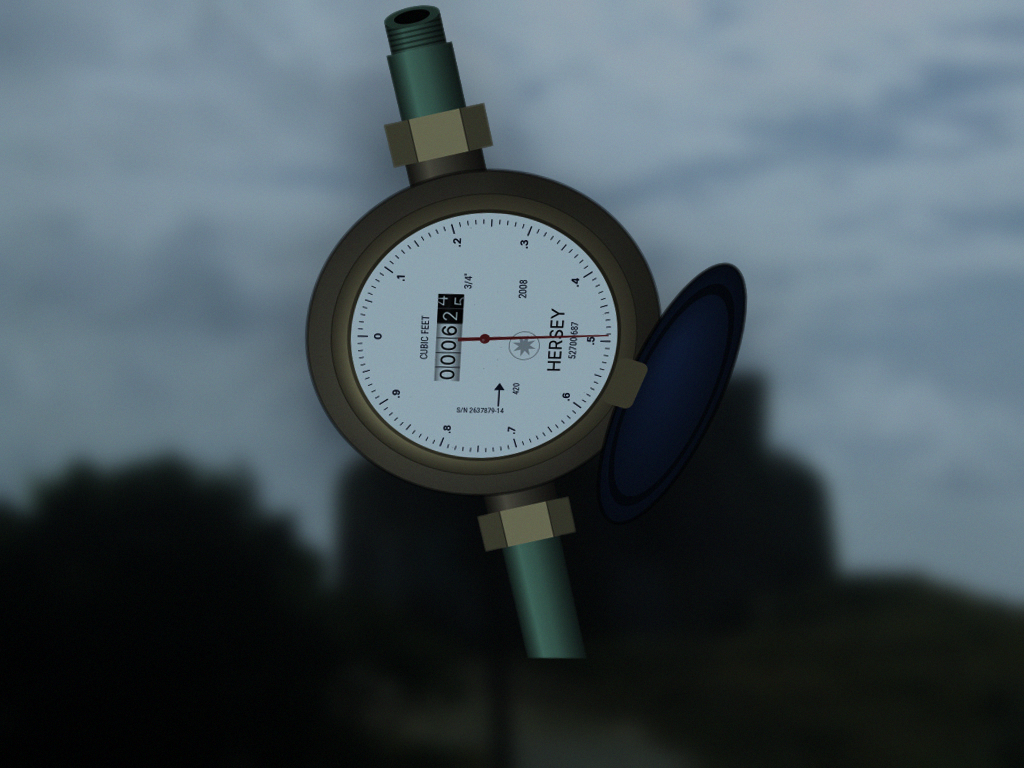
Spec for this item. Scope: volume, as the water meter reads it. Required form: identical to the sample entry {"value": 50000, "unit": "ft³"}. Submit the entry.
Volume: {"value": 624.49, "unit": "ft³"}
